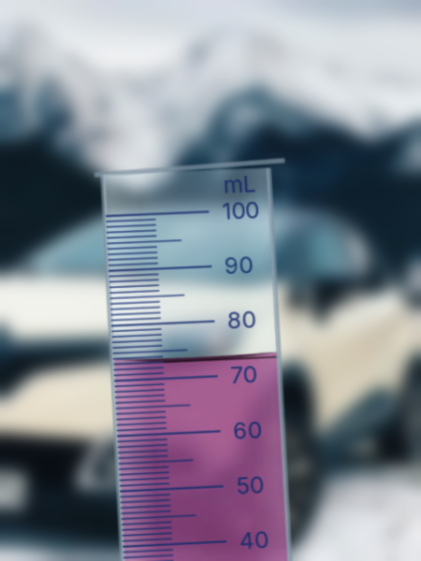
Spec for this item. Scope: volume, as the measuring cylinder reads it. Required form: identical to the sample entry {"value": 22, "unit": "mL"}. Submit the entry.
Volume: {"value": 73, "unit": "mL"}
